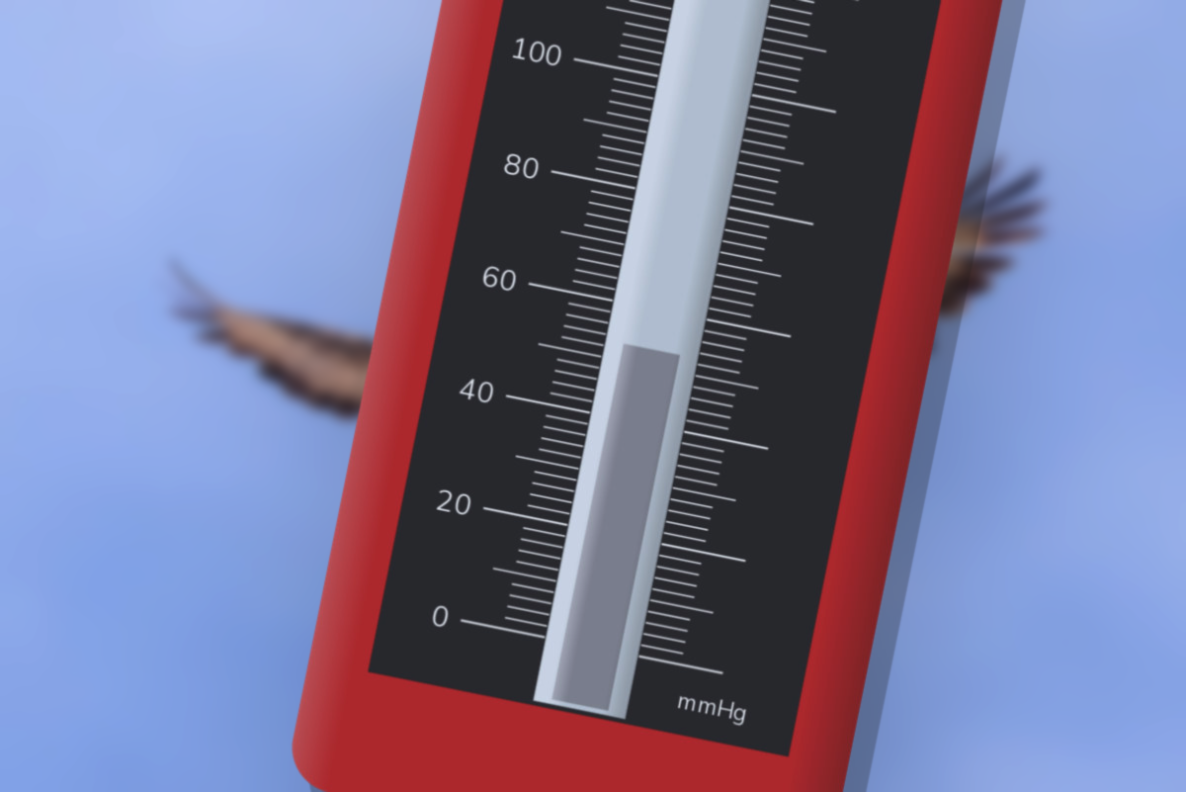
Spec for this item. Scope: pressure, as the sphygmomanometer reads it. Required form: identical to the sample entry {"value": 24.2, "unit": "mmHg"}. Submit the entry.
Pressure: {"value": 53, "unit": "mmHg"}
